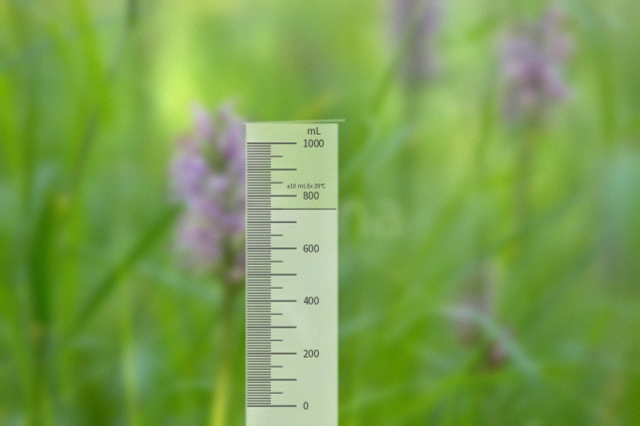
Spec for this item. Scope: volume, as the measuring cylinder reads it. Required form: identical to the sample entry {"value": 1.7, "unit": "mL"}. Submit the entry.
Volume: {"value": 750, "unit": "mL"}
